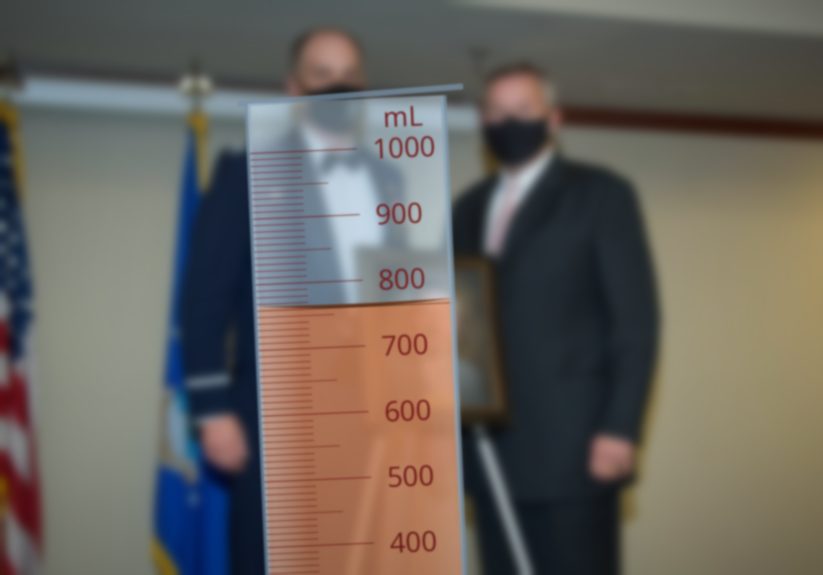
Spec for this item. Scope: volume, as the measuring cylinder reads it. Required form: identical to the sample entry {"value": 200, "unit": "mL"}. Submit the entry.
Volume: {"value": 760, "unit": "mL"}
